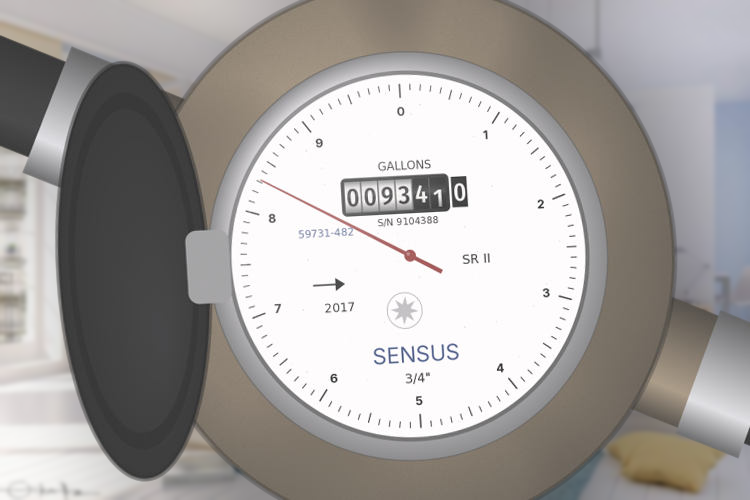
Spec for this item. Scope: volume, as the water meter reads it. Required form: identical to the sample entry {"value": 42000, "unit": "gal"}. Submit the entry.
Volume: {"value": 93408.3, "unit": "gal"}
